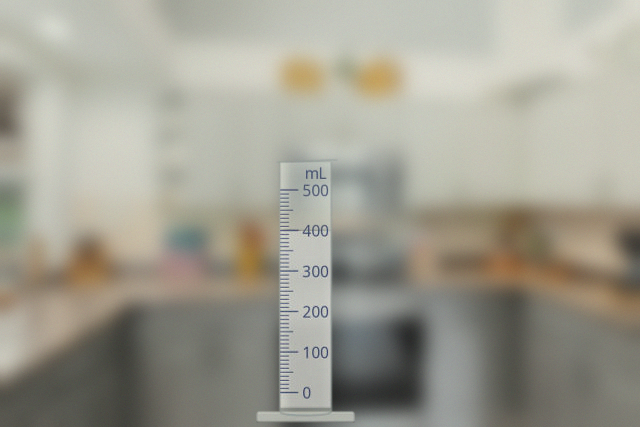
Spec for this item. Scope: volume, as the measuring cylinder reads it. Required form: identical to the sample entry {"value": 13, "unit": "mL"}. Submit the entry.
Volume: {"value": 400, "unit": "mL"}
